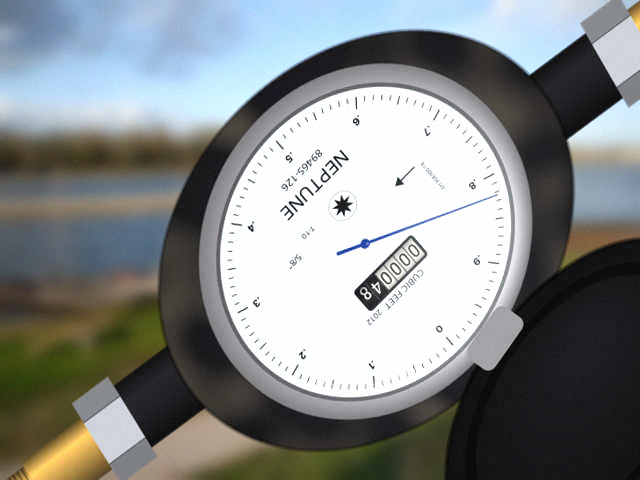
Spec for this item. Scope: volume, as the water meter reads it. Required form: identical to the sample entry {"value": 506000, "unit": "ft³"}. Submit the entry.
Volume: {"value": 47.82, "unit": "ft³"}
